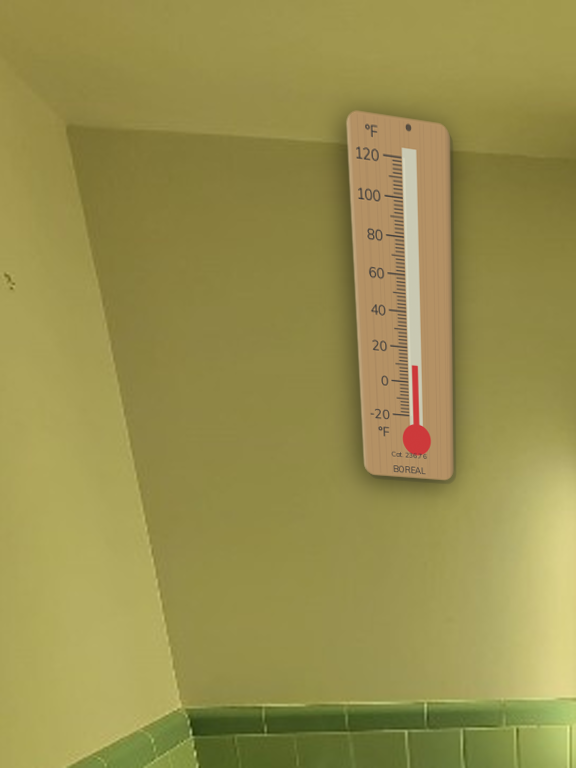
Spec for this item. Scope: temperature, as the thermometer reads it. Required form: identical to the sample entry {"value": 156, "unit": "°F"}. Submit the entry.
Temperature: {"value": 10, "unit": "°F"}
